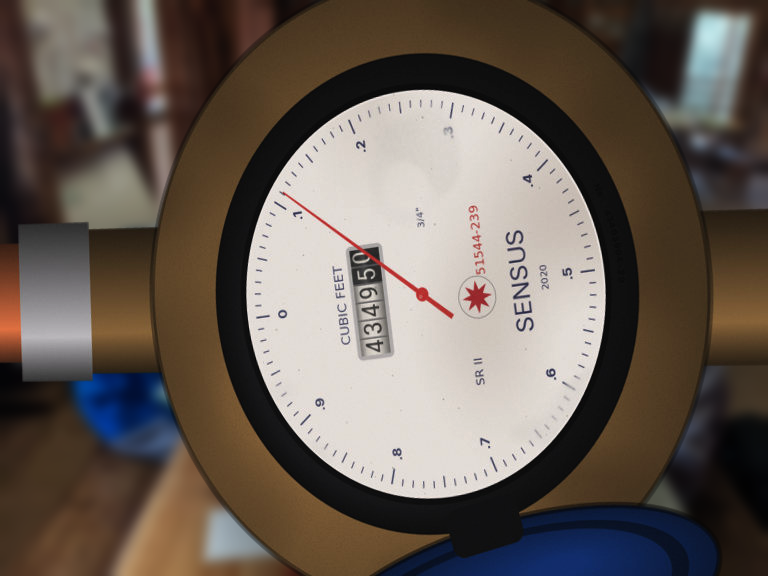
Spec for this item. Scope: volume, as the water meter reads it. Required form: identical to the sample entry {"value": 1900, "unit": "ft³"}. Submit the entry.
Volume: {"value": 434950.11, "unit": "ft³"}
